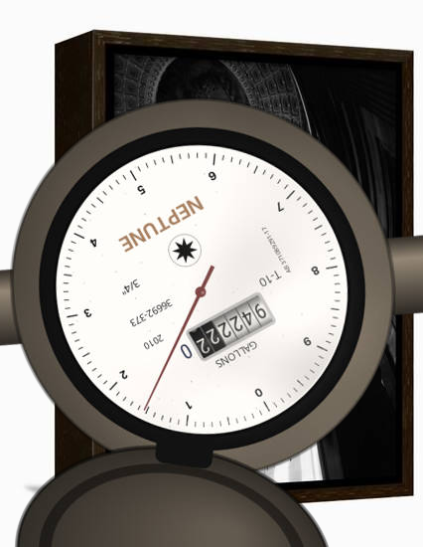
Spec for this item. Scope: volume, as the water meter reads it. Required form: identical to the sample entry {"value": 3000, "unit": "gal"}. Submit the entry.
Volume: {"value": 9422221.5, "unit": "gal"}
